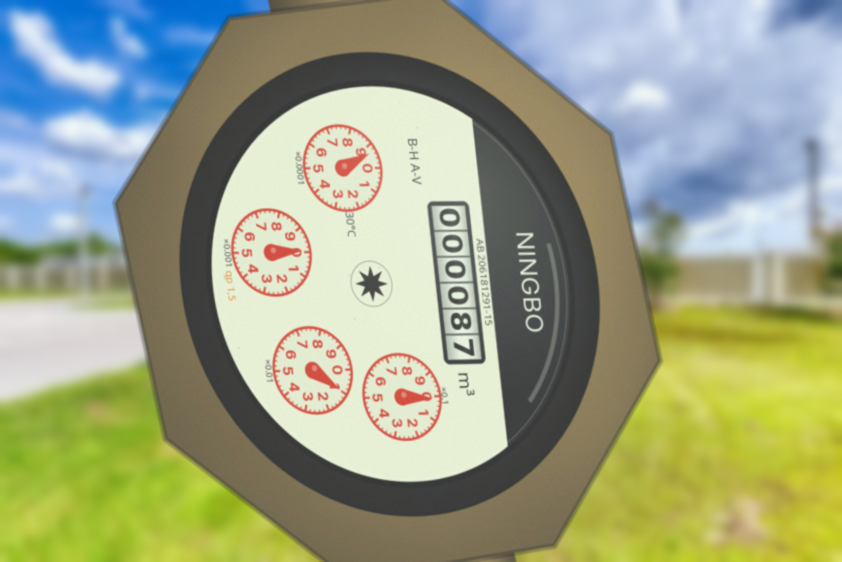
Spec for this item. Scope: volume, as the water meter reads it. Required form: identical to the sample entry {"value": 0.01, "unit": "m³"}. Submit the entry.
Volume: {"value": 87.0099, "unit": "m³"}
